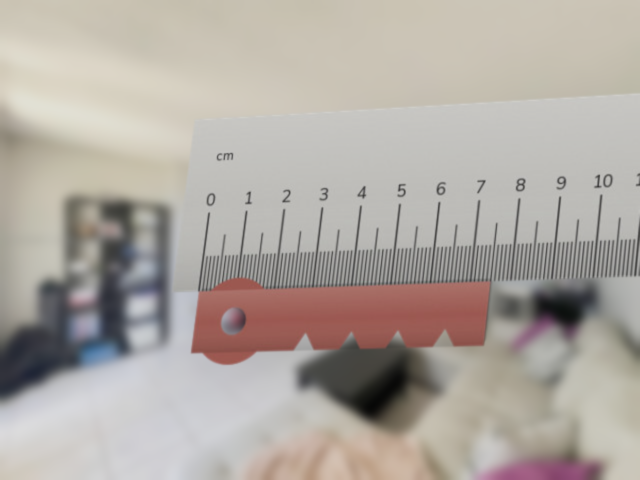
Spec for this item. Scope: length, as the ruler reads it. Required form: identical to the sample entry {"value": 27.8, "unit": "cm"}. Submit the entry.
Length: {"value": 7.5, "unit": "cm"}
